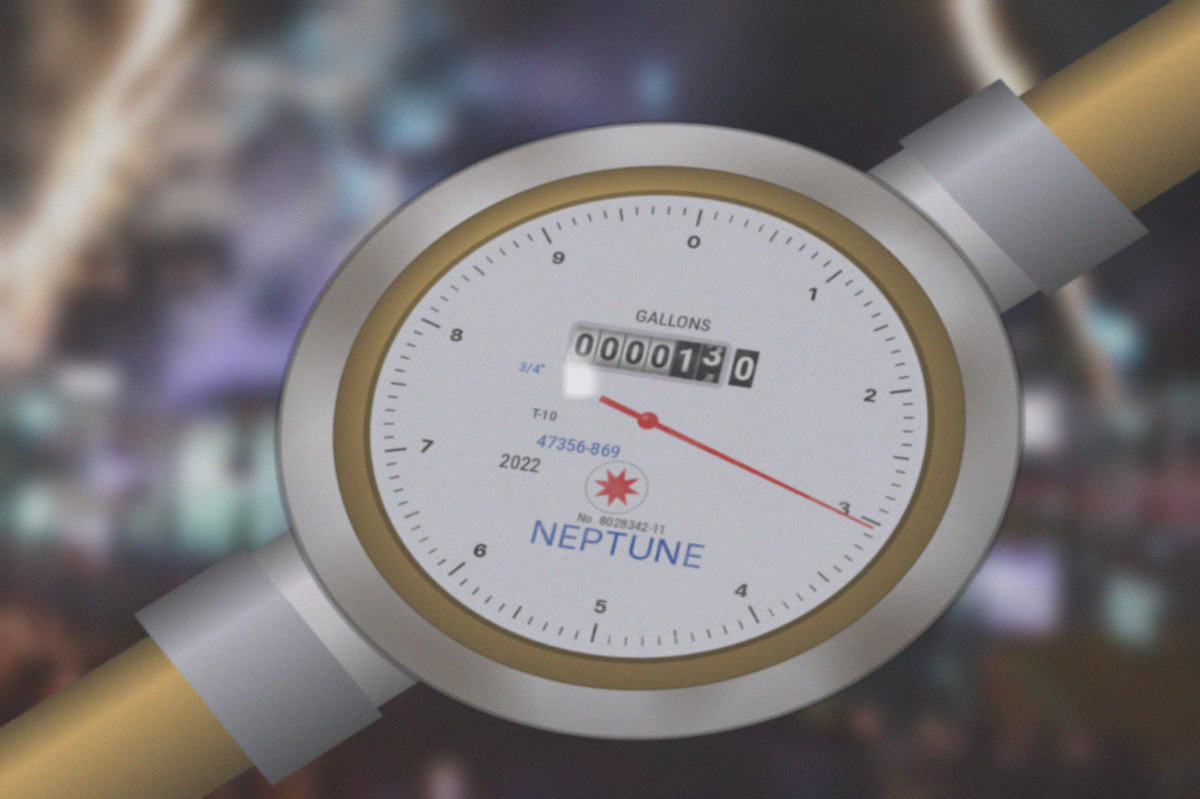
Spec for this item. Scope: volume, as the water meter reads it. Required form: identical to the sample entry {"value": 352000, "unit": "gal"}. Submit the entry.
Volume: {"value": 133.0, "unit": "gal"}
